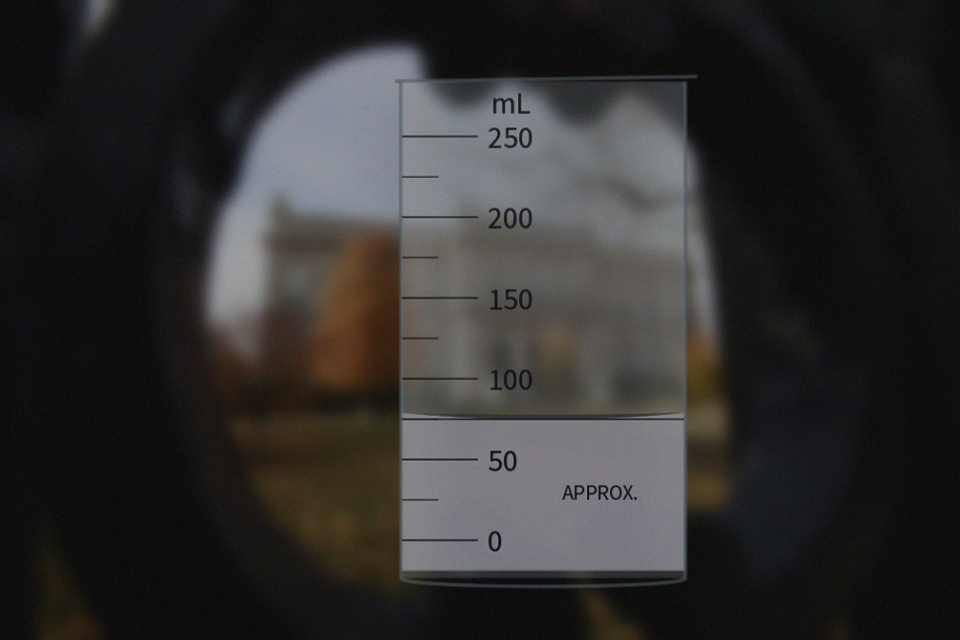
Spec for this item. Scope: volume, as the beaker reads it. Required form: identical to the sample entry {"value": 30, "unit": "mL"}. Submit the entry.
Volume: {"value": 75, "unit": "mL"}
